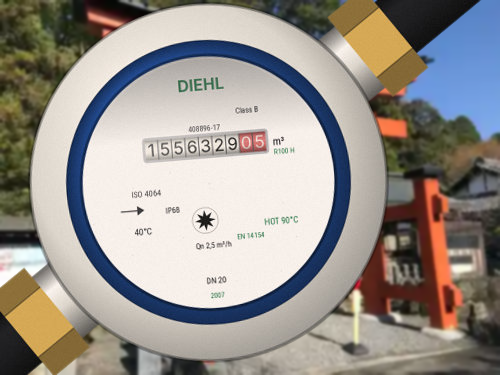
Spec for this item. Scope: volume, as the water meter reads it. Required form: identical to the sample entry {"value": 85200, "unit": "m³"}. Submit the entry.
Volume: {"value": 1556329.05, "unit": "m³"}
